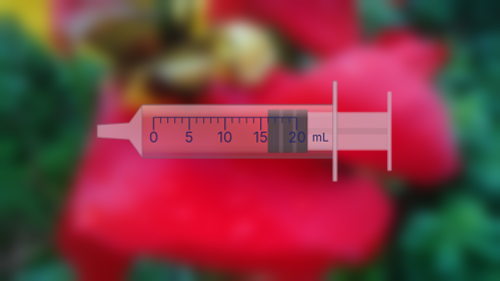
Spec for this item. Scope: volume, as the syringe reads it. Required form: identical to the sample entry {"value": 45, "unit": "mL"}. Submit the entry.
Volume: {"value": 16, "unit": "mL"}
